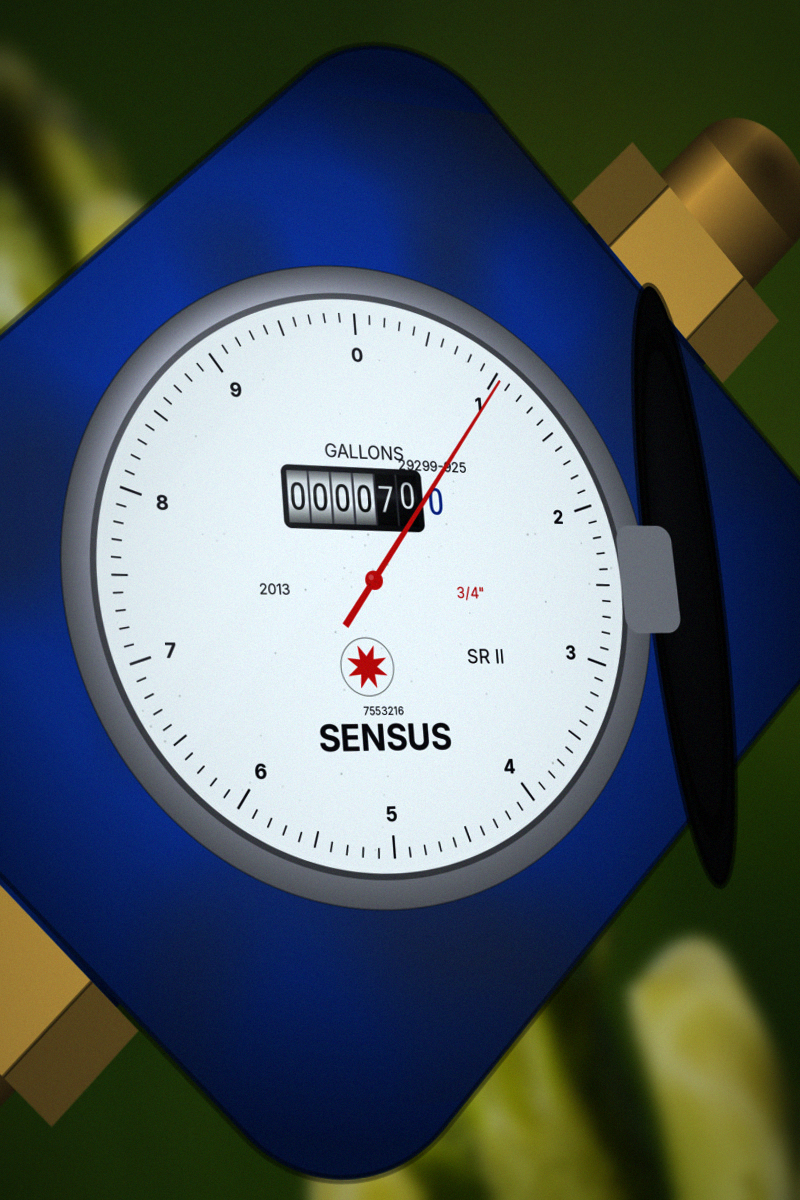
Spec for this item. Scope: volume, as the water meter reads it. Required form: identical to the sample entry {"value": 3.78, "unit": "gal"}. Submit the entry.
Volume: {"value": 701.0, "unit": "gal"}
